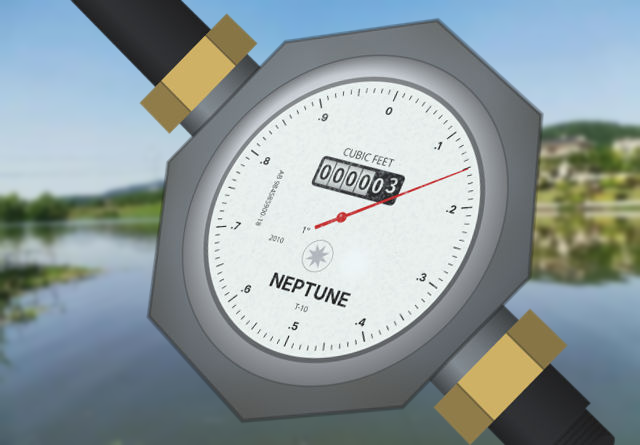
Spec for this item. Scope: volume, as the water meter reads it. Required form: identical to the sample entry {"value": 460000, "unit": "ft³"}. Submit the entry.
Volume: {"value": 3.15, "unit": "ft³"}
